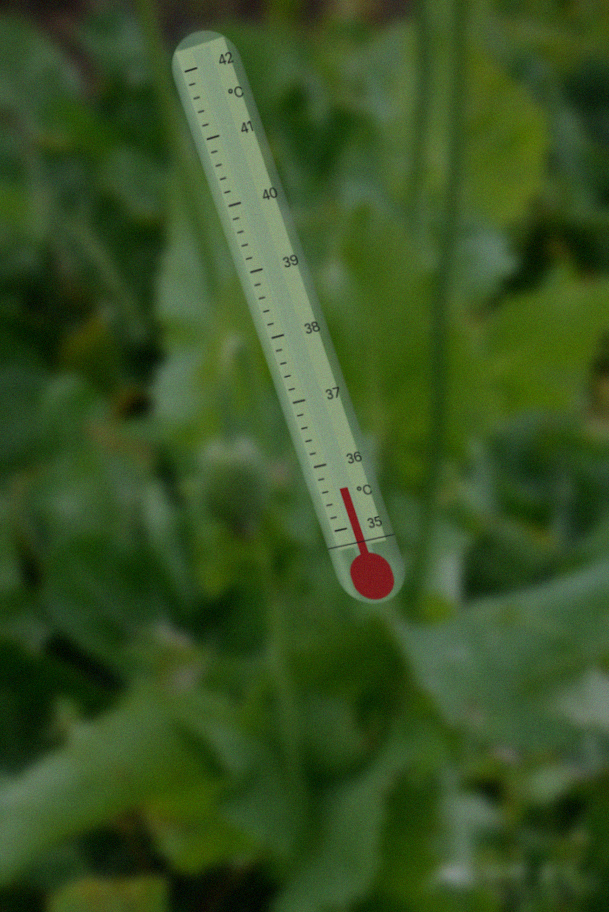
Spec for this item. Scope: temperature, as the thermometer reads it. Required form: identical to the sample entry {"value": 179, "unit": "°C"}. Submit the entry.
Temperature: {"value": 35.6, "unit": "°C"}
